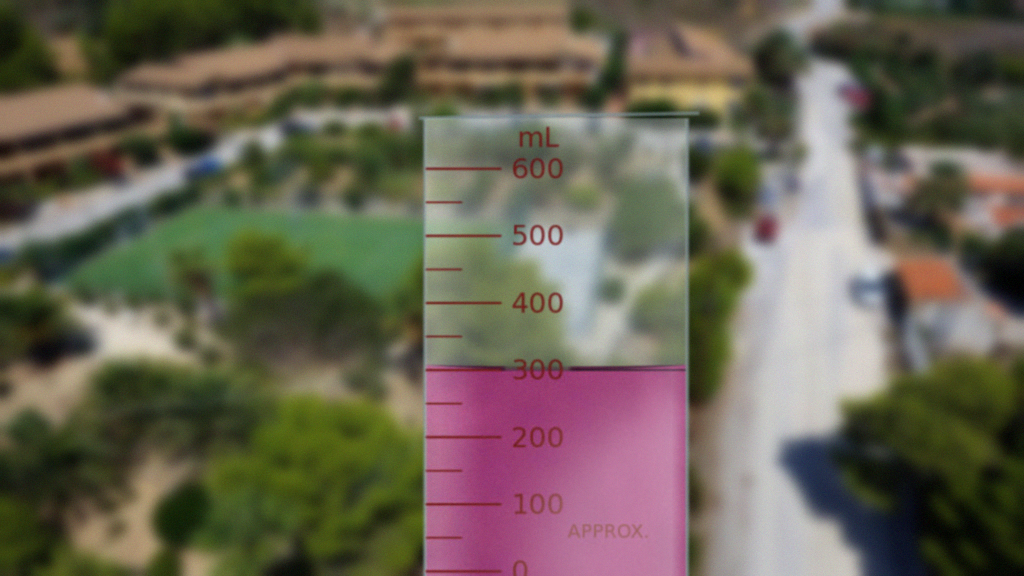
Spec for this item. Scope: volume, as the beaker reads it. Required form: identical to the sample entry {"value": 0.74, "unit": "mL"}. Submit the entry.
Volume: {"value": 300, "unit": "mL"}
